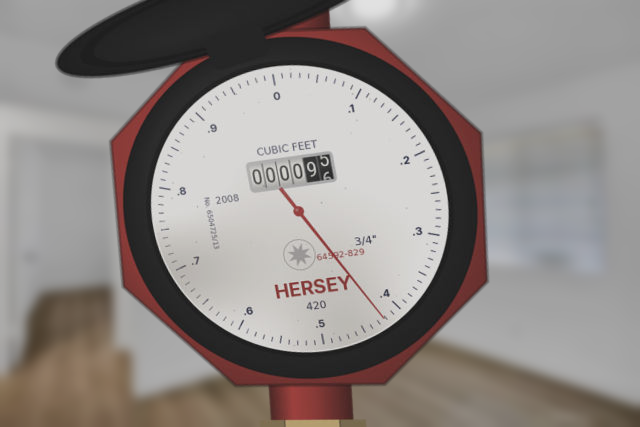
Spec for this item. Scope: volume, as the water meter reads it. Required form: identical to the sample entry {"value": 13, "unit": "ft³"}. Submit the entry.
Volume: {"value": 95.42, "unit": "ft³"}
